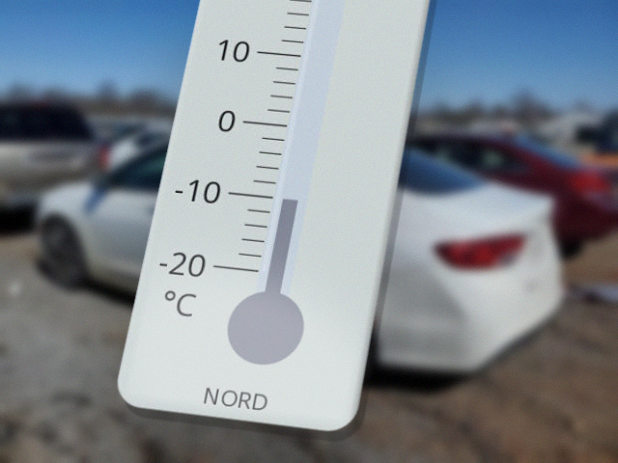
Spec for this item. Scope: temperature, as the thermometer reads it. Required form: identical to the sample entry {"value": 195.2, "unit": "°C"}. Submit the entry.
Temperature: {"value": -10, "unit": "°C"}
